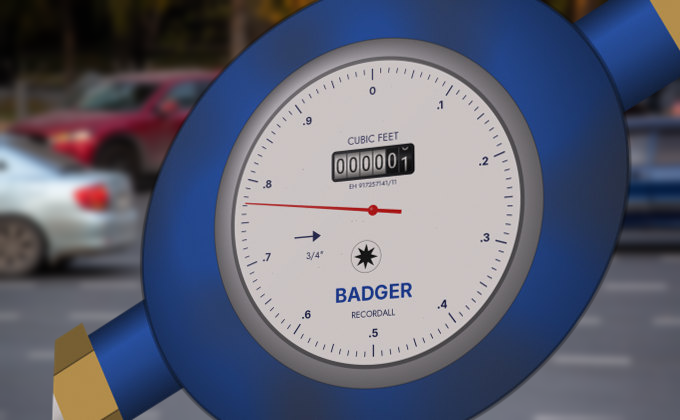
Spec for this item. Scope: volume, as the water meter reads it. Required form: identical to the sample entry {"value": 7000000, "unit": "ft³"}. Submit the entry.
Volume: {"value": 0.77, "unit": "ft³"}
